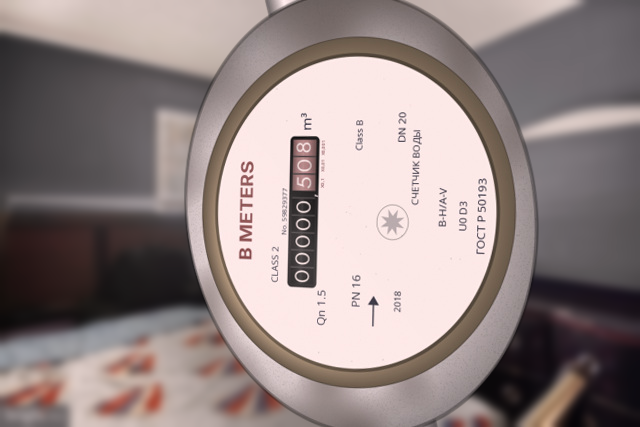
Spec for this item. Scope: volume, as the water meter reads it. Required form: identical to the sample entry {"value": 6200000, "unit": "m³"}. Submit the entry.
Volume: {"value": 0.508, "unit": "m³"}
